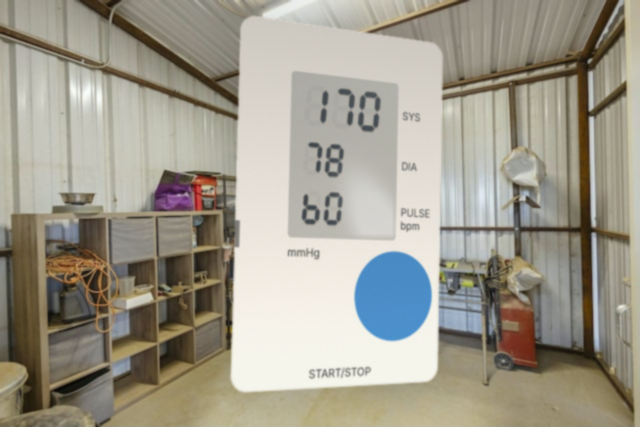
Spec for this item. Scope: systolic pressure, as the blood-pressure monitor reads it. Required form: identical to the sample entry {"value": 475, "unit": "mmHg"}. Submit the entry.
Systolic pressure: {"value": 170, "unit": "mmHg"}
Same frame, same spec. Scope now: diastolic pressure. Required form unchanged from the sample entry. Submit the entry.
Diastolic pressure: {"value": 78, "unit": "mmHg"}
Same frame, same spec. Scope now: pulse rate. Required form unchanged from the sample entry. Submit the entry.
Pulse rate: {"value": 60, "unit": "bpm"}
